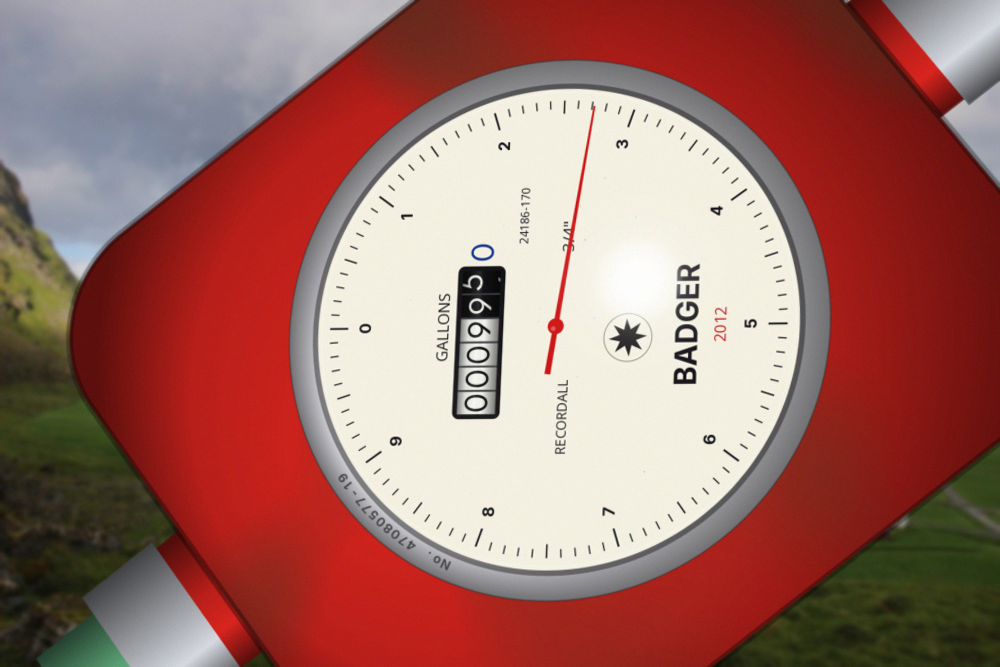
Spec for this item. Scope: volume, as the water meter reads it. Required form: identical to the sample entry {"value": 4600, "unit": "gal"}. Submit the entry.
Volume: {"value": 9952.7, "unit": "gal"}
